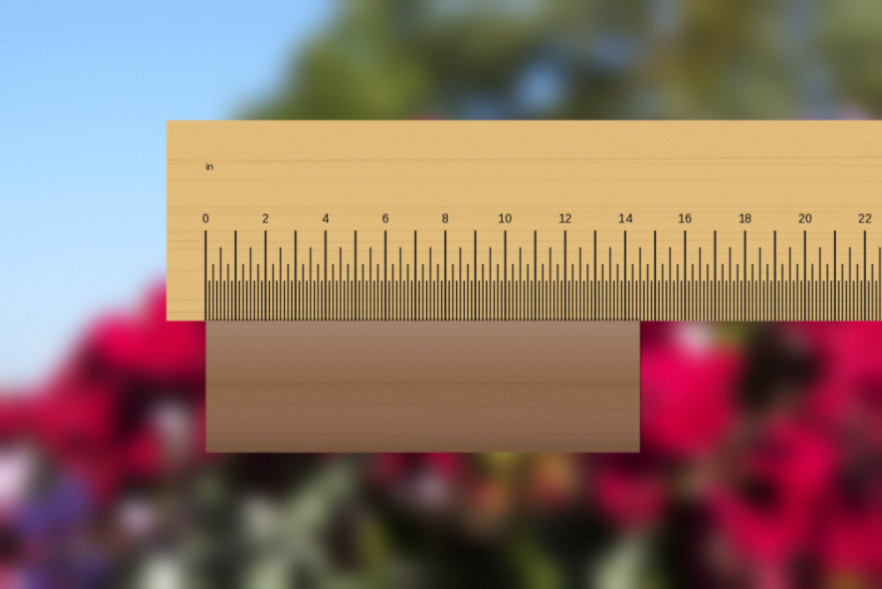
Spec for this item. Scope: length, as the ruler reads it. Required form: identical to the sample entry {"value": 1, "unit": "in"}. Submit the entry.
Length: {"value": 14.5, "unit": "in"}
